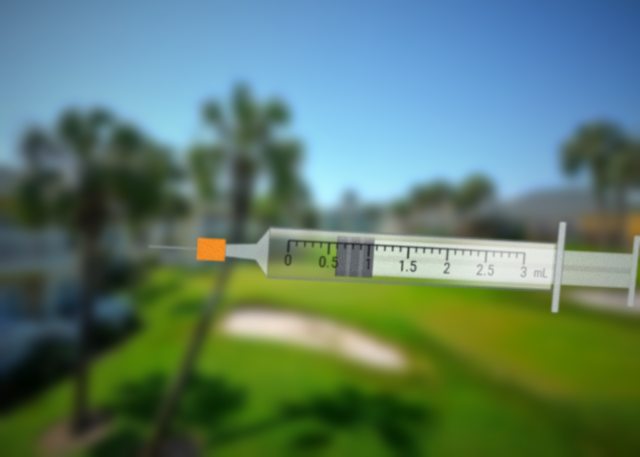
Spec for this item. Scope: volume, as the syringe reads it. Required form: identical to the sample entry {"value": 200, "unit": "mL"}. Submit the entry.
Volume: {"value": 0.6, "unit": "mL"}
